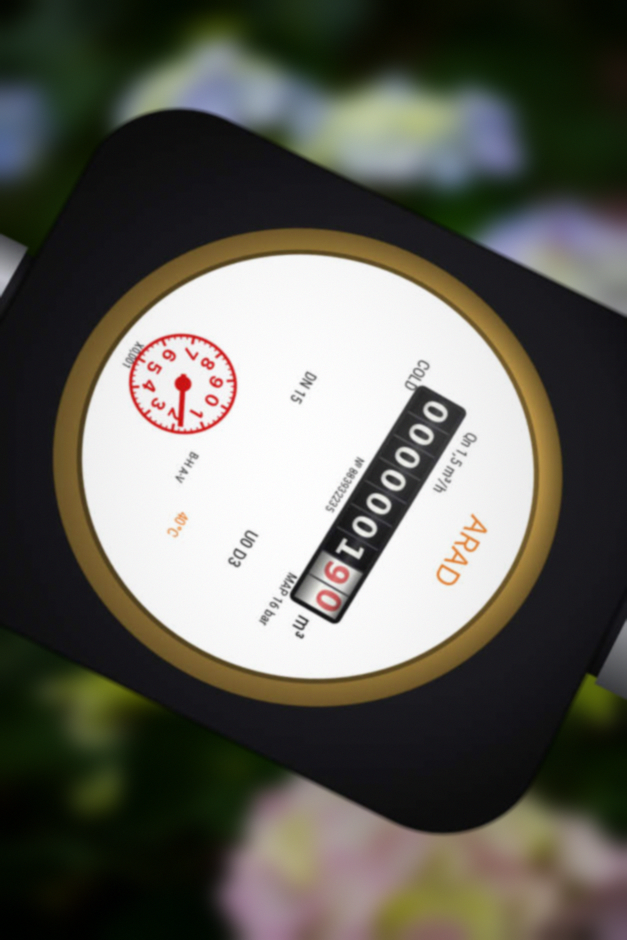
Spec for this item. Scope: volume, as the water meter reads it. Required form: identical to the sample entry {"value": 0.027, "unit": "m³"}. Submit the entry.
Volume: {"value": 1.901, "unit": "m³"}
